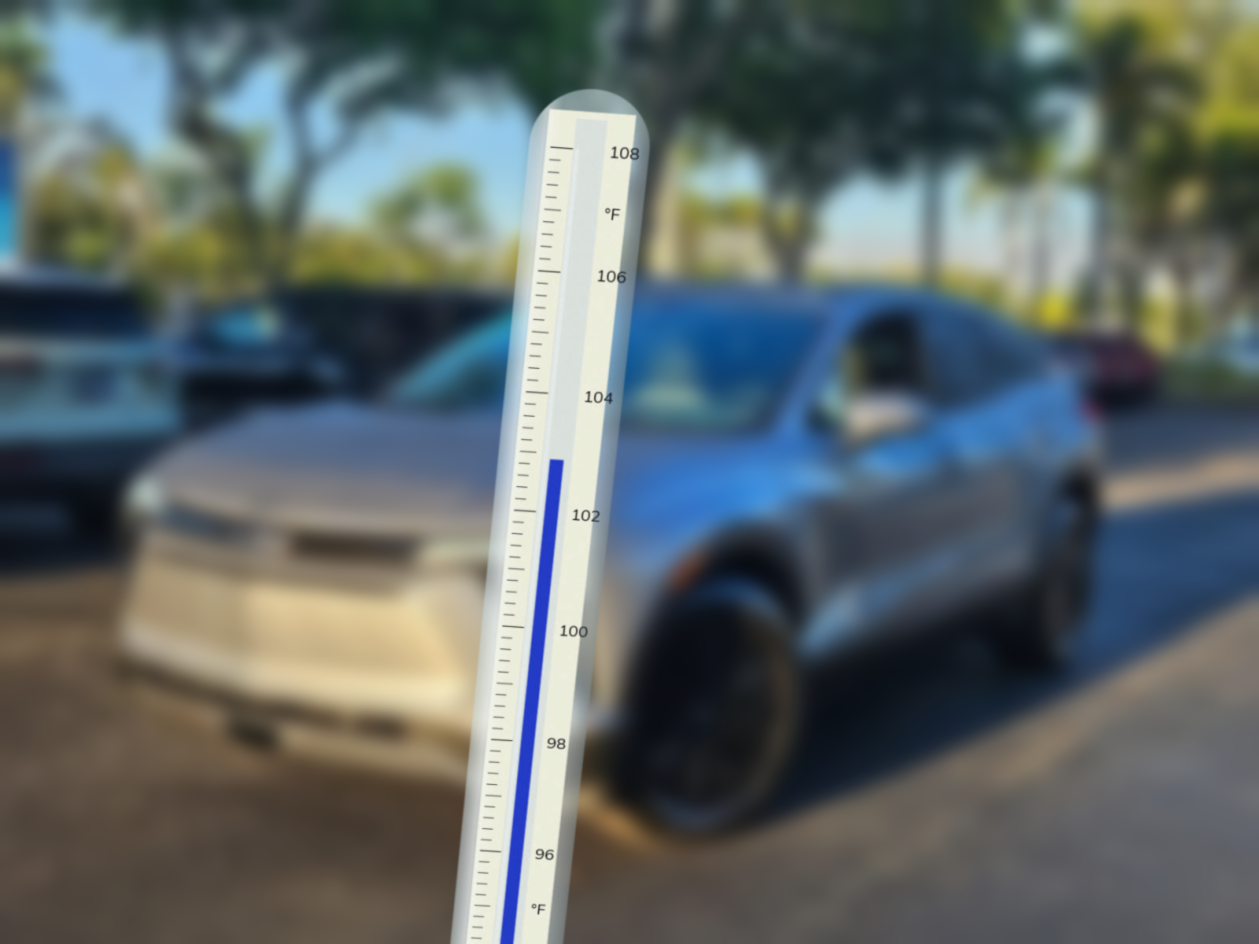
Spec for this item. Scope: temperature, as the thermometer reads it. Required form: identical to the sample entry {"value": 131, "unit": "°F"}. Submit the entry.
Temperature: {"value": 102.9, "unit": "°F"}
